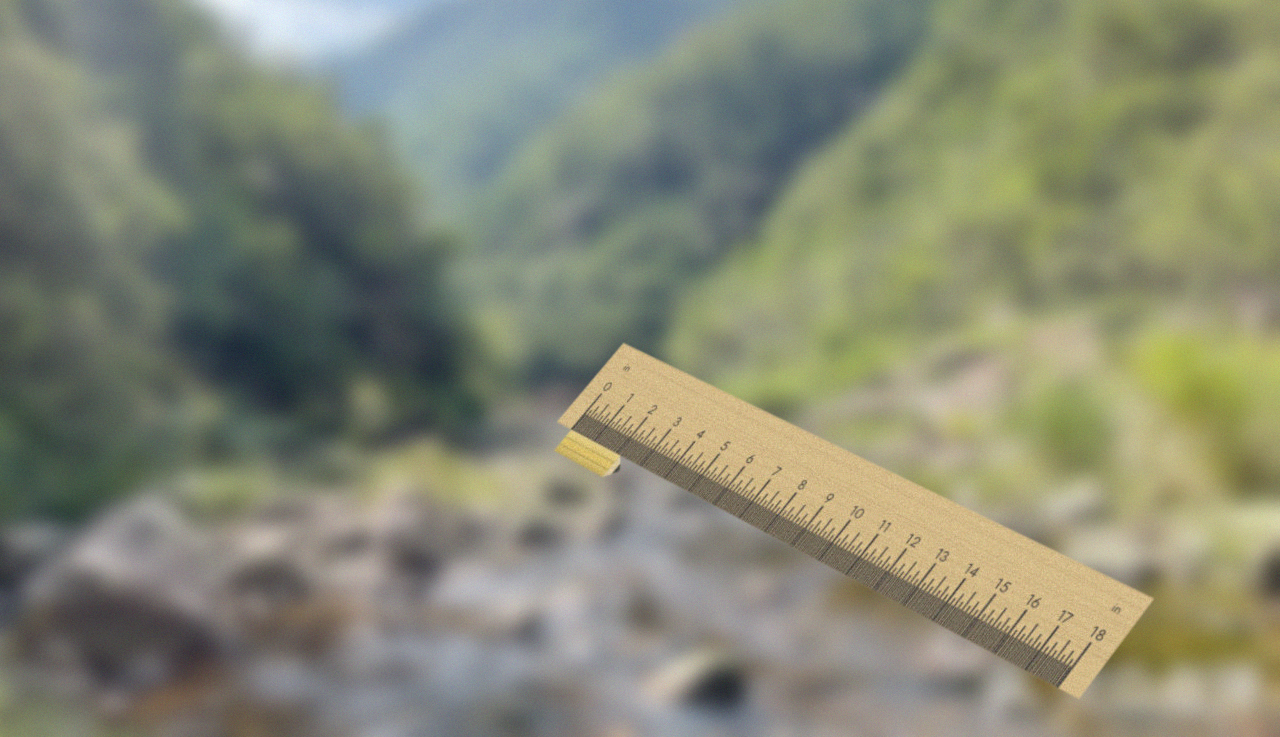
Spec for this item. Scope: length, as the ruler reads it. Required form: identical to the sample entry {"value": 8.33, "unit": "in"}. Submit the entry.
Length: {"value": 2.5, "unit": "in"}
